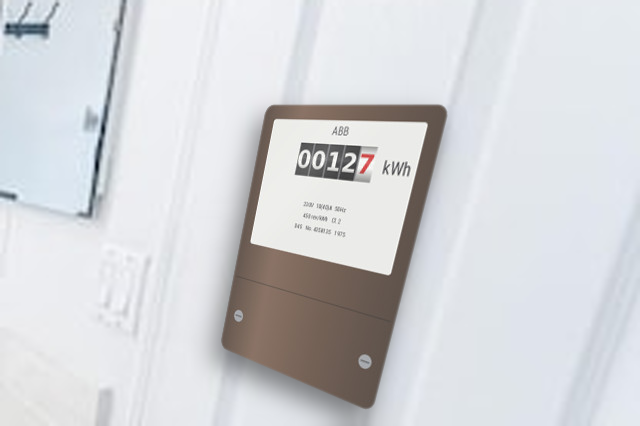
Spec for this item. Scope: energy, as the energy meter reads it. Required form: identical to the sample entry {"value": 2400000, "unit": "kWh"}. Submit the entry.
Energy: {"value": 12.7, "unit": "kWh"}
